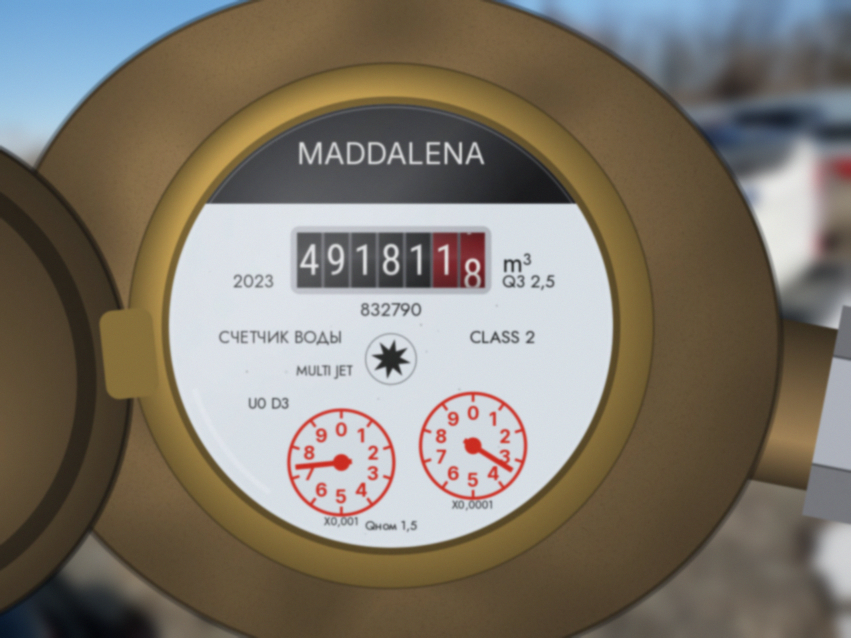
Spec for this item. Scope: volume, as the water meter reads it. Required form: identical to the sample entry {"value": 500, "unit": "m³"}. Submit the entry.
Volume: {"value": 49181.1773, "unit": "m³"}
